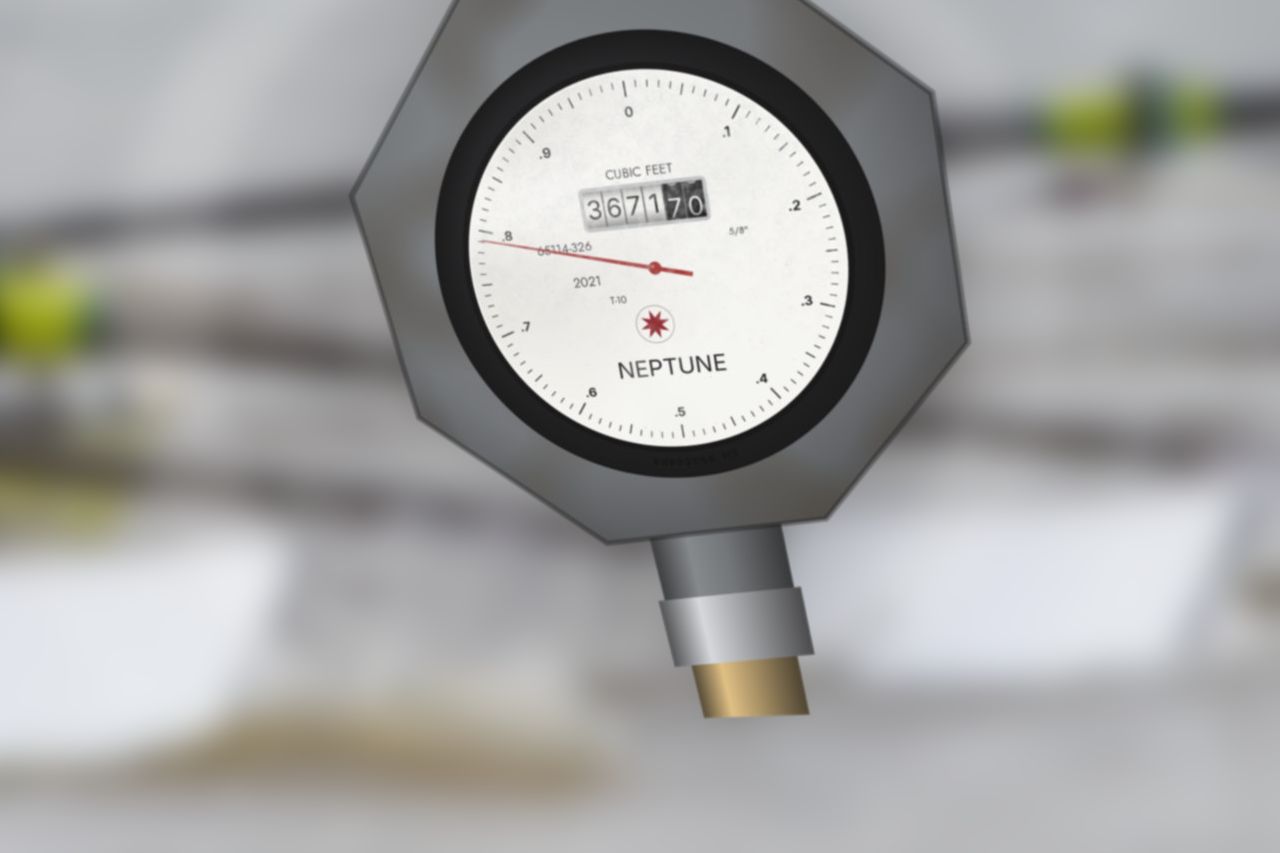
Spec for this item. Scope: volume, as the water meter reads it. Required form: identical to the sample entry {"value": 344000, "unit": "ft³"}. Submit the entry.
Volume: {"value": 367169.79, "unit": "ft³"}
